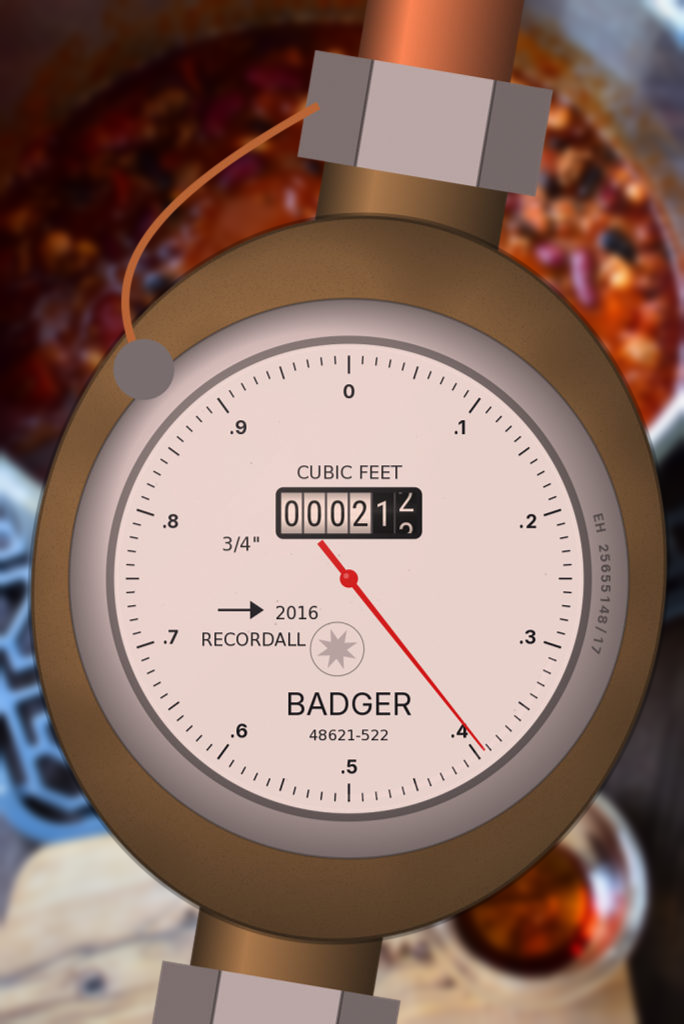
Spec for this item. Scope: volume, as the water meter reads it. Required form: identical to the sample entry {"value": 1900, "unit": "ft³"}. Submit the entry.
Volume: {"value": 212.39, "unit": "ft³"}
